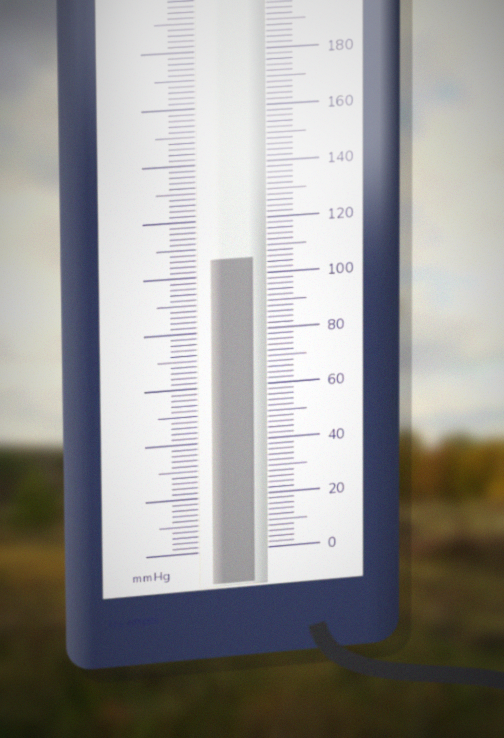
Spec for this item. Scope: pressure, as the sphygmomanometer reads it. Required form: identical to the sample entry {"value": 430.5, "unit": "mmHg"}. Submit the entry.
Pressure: {"value": 106, "unit": "mmHg"}
